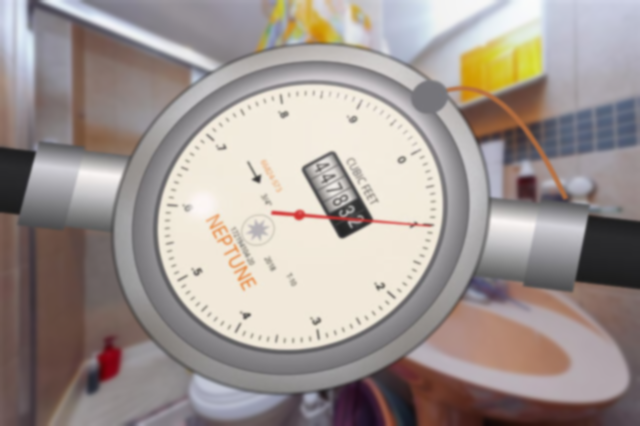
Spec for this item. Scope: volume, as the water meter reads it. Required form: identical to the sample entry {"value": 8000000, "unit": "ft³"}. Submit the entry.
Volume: {"value": 447832.10, "unit": "ft³"}
